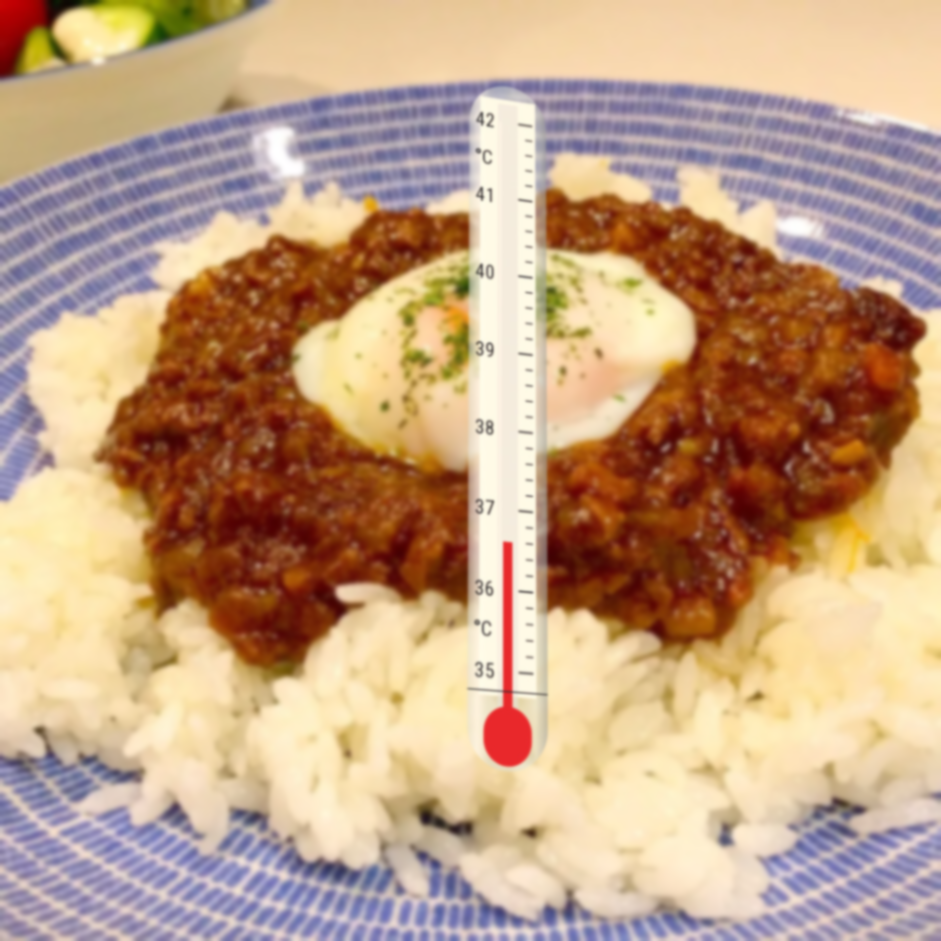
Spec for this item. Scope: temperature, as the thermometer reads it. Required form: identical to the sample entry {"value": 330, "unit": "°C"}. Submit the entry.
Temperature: {"value": 36.6, "unit": "°C"}
